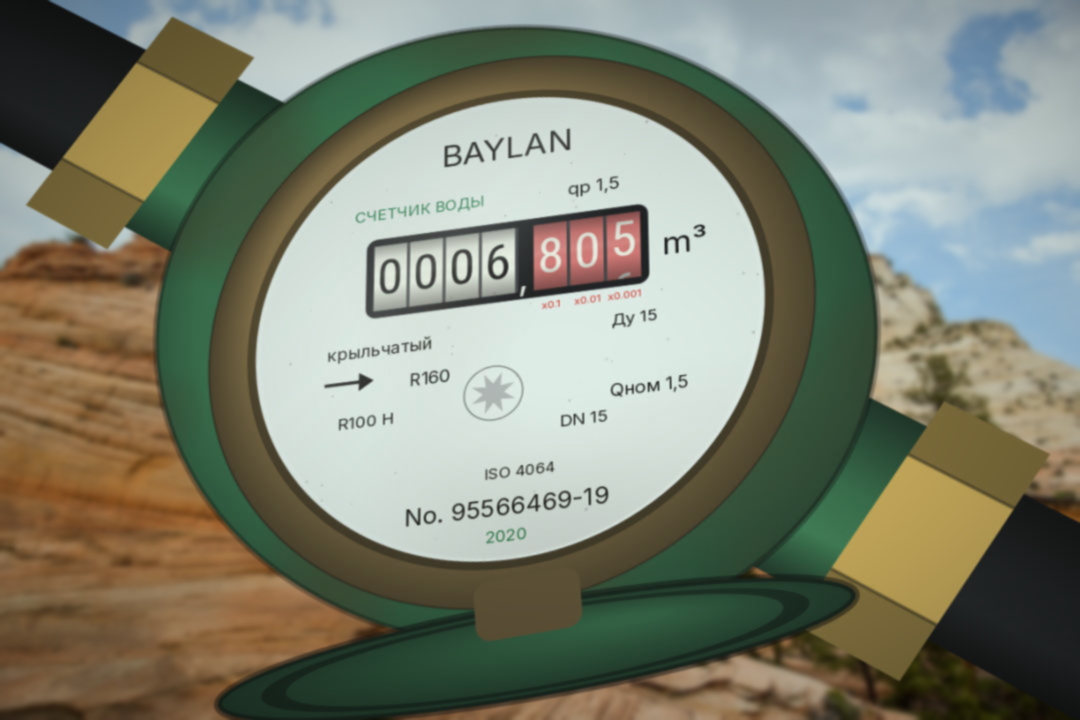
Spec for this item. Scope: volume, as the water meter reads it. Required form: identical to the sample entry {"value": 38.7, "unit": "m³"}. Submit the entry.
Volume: {"value": 6.805, "unit": "m³"}
